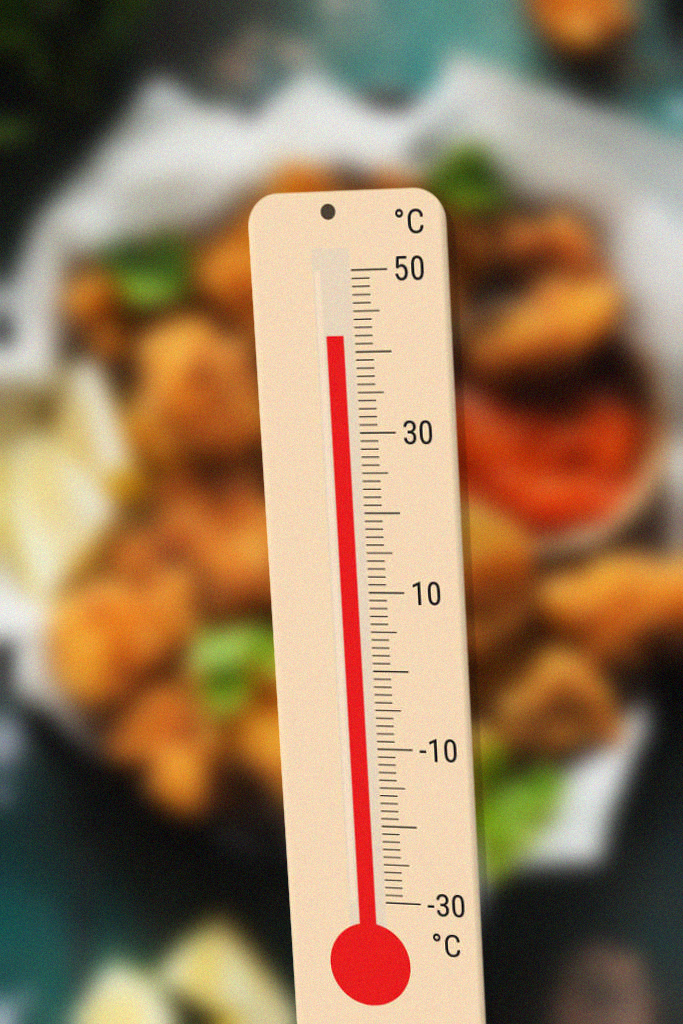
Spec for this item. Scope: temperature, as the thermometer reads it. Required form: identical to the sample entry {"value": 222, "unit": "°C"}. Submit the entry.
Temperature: {"value": 42, "unit": "°C"}
